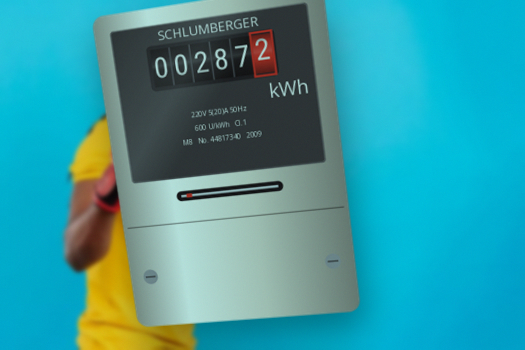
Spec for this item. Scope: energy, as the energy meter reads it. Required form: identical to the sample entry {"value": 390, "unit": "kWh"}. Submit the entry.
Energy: {"value": 287.2, "unit": "kWh"}
